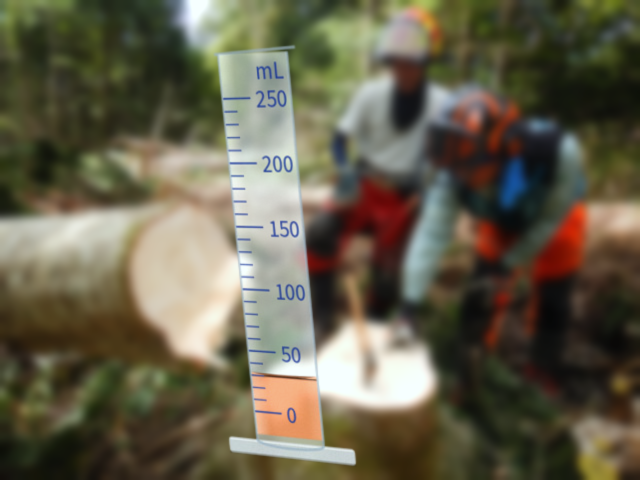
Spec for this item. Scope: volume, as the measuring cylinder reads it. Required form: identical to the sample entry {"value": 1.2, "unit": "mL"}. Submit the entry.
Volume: {"value": 30, "unit": "mL"}
